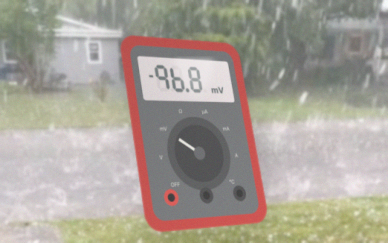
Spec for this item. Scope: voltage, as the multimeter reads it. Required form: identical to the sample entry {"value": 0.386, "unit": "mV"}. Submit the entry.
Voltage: {"value": -96.8, "unit": "mV"}
